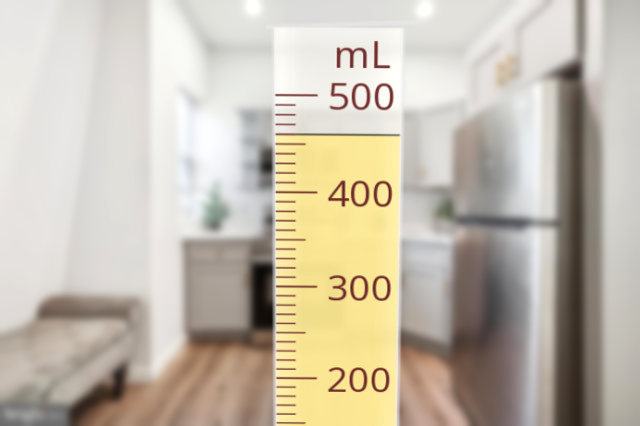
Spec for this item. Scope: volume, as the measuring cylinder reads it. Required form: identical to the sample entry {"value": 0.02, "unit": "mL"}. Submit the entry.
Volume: {"value": 460, "unit": "mL"}
